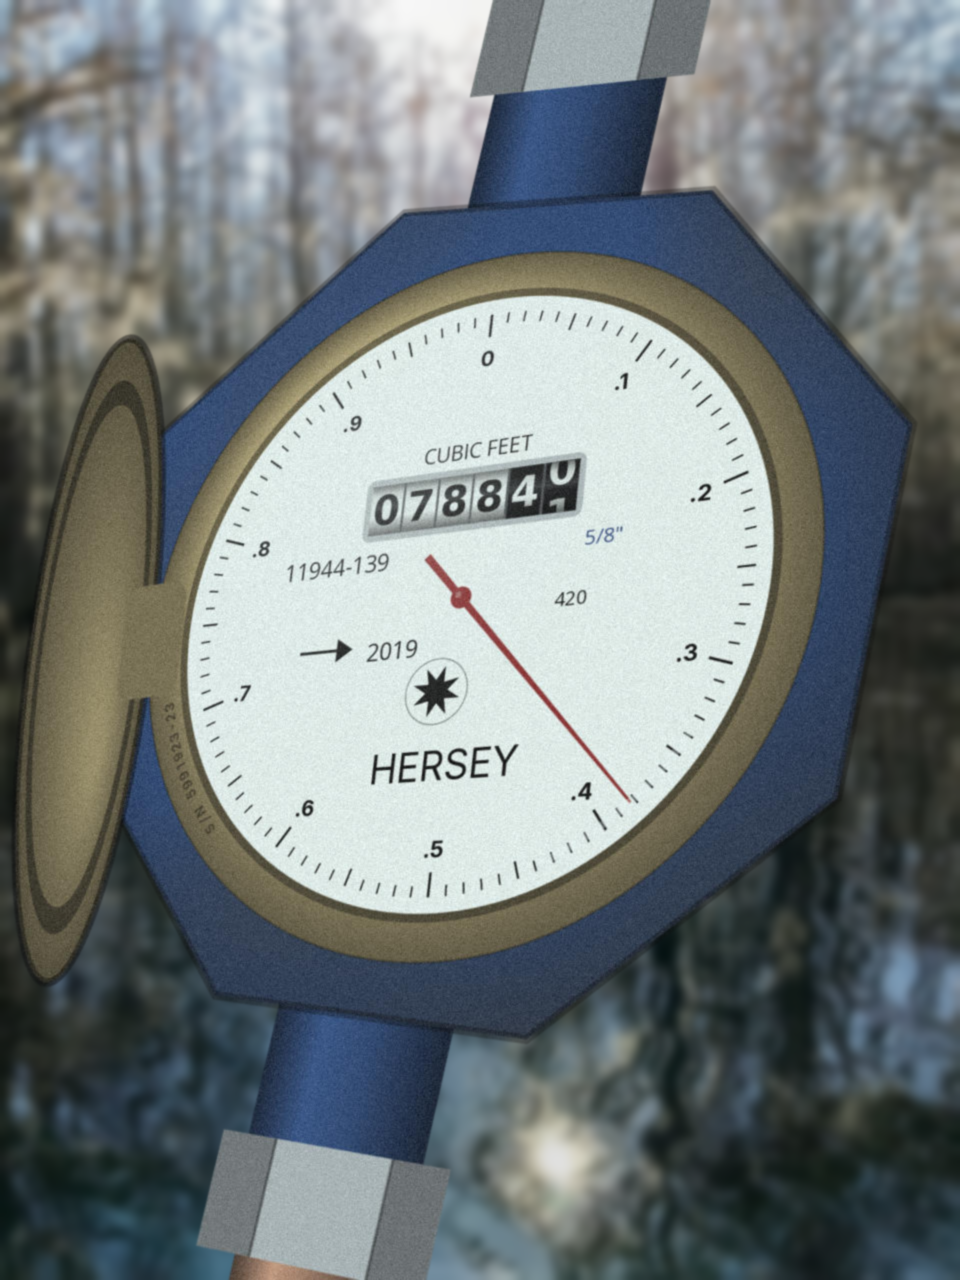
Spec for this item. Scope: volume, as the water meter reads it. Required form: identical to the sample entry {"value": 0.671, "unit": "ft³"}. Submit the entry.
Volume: {"value": 78840.38, "unit": "ft³"}
